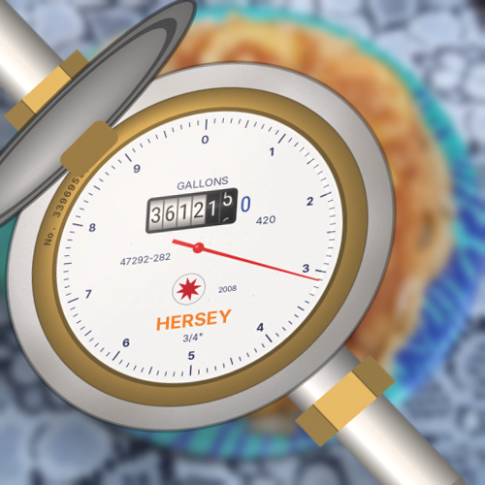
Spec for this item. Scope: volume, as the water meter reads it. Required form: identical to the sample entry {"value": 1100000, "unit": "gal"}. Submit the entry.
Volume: {"value": 3612153.1, "unit": "gal"}
